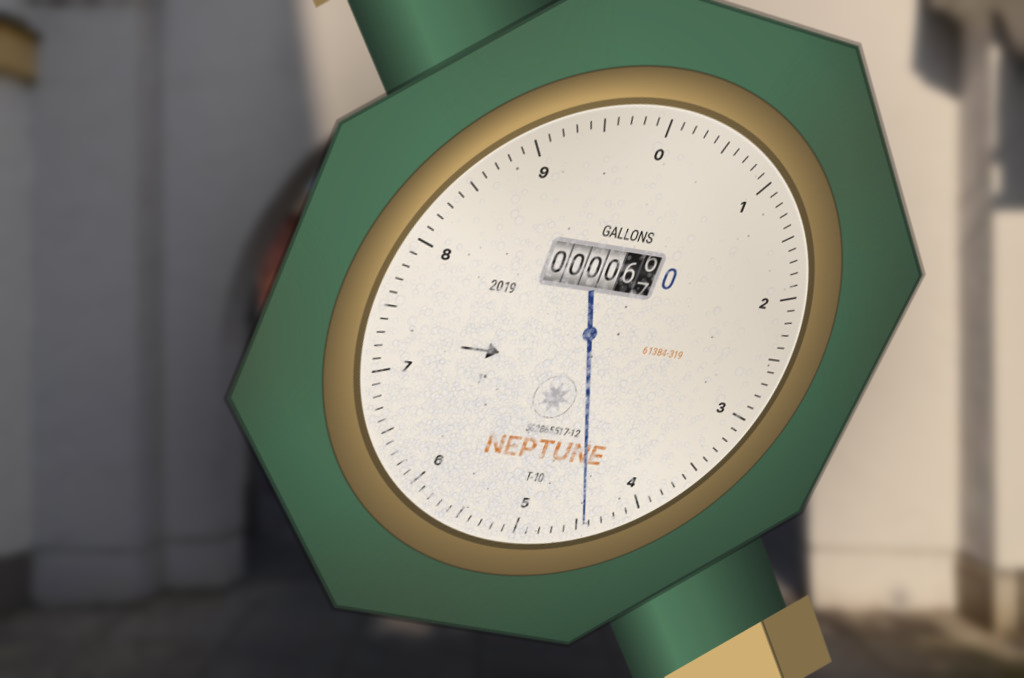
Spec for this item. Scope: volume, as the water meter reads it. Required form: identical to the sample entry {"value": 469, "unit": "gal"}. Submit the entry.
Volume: {"value": 664.4, "unit": "gal"}
